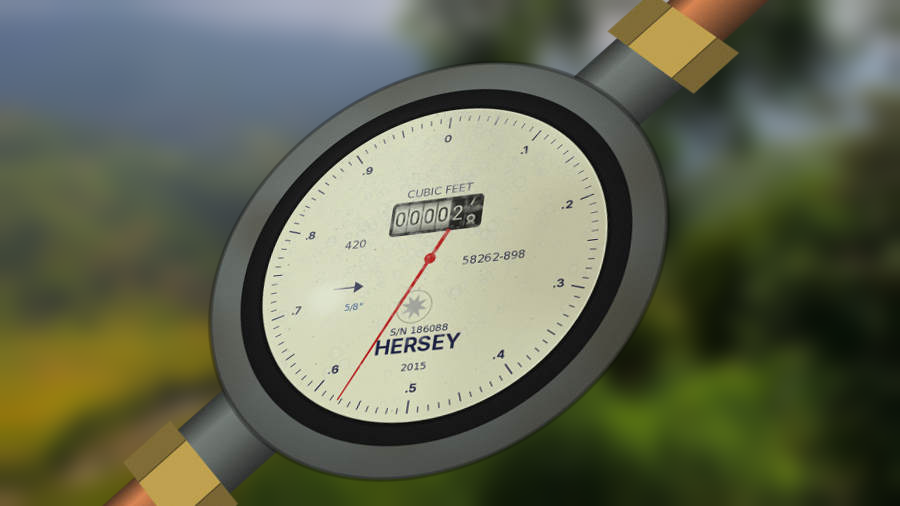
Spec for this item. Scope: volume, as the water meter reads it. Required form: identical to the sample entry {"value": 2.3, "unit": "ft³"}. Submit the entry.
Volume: {"value": 27.57, "unit": "ft³"}
